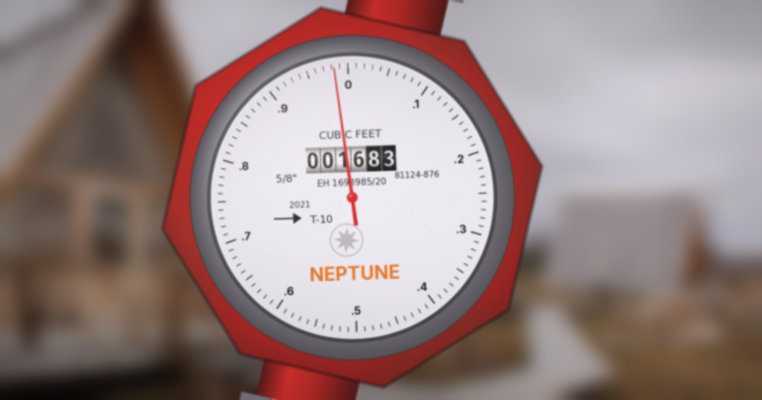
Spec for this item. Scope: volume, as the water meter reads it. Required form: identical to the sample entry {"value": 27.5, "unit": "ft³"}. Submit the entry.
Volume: {"value": 1682.98, "unit": "ft³"}
